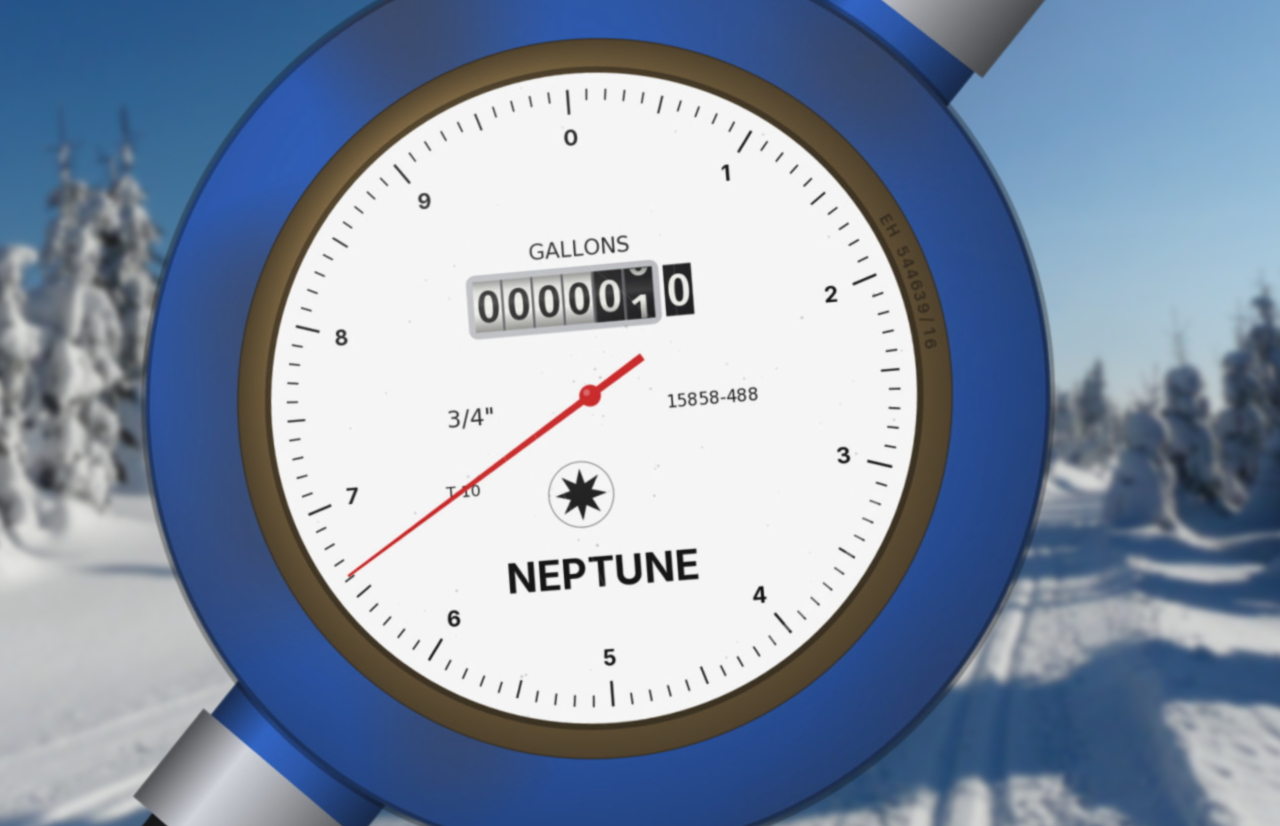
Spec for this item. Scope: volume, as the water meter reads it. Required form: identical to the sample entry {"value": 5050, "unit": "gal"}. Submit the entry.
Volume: {"value": 6.6, "unit": "gal"}
